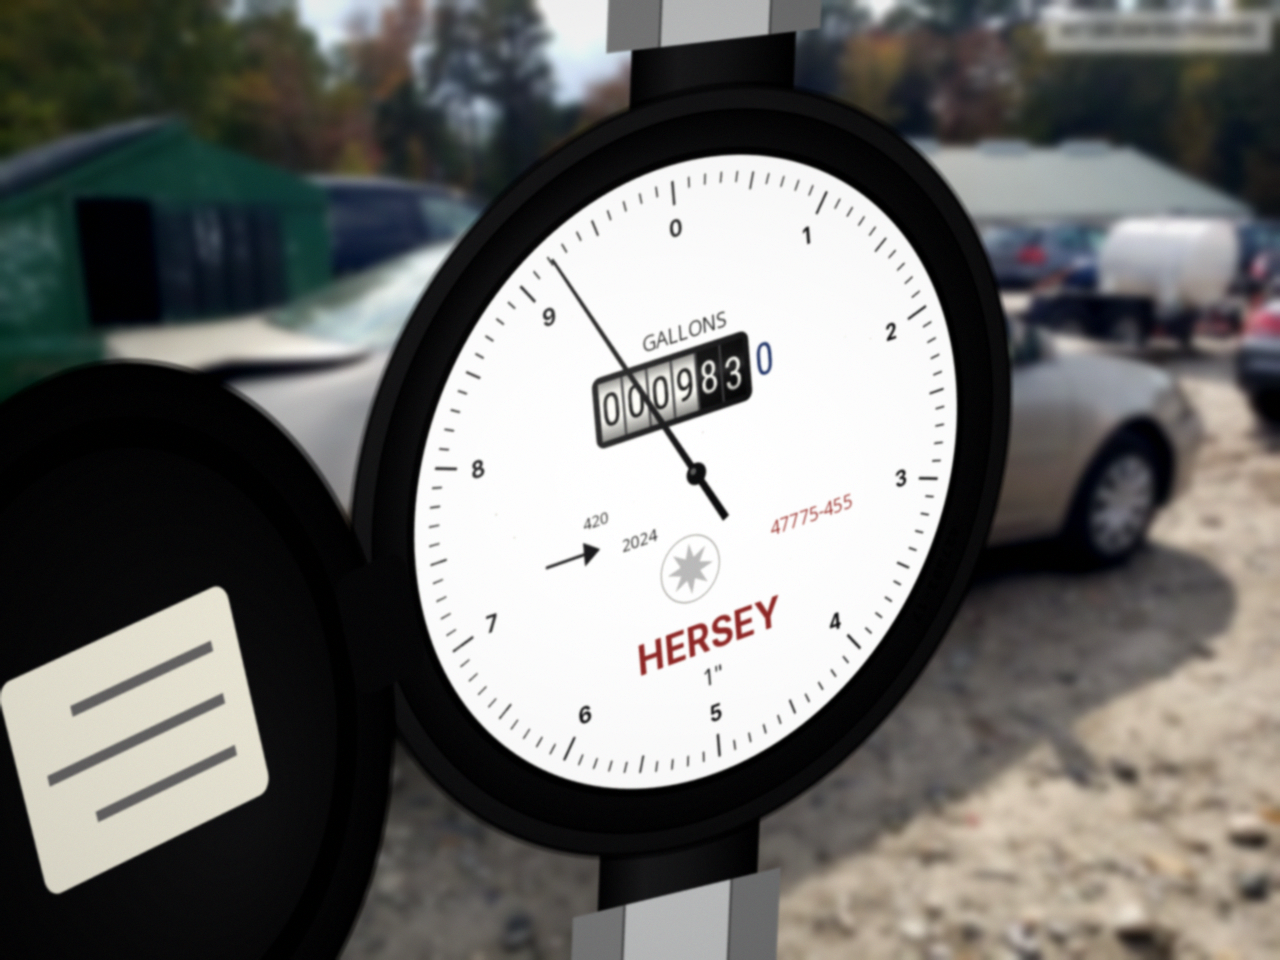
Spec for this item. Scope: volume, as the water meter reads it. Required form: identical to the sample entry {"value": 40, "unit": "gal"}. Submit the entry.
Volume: {"value": 9829.2, "unit": "gal"}
